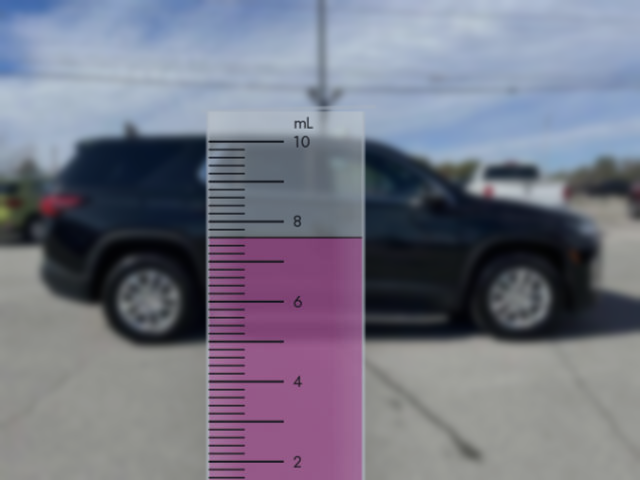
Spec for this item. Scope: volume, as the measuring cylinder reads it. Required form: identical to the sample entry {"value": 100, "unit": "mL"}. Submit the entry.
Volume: {"value": 7.6, "unit": "mL"}
